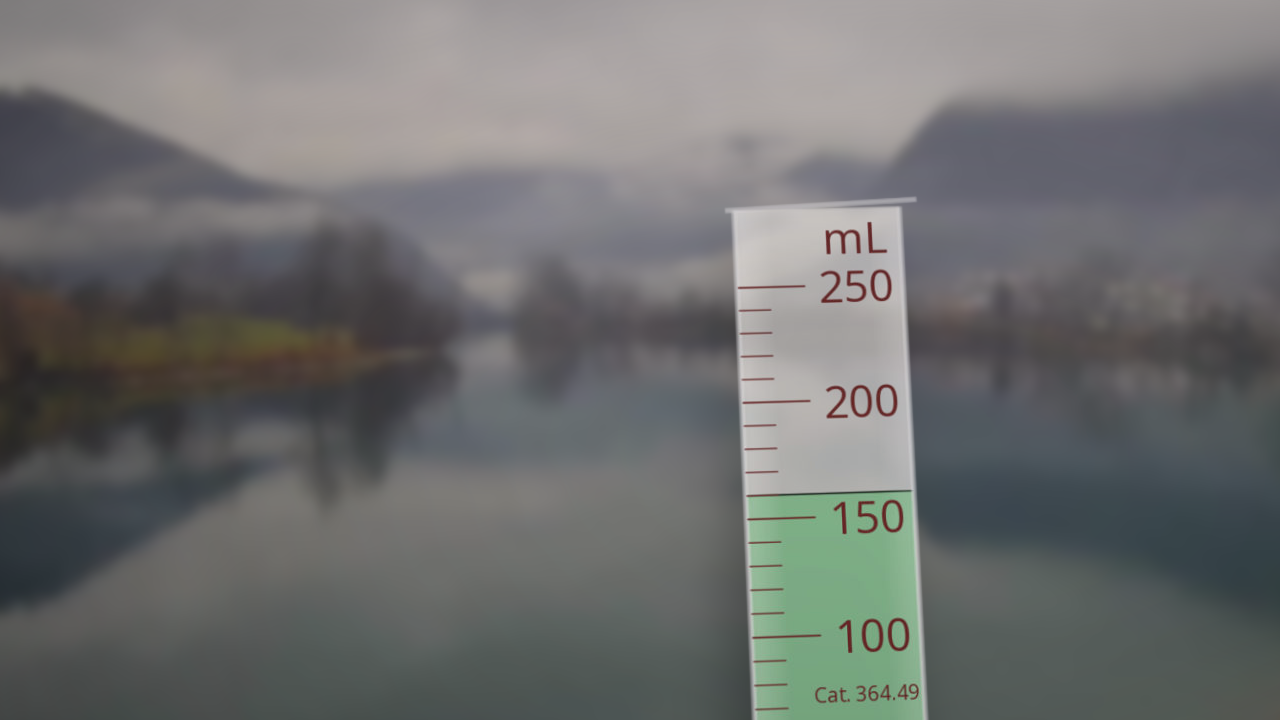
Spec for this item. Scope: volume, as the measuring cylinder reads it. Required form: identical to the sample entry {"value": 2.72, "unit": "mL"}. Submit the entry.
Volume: {"value": 160, "unit": "mL"}
